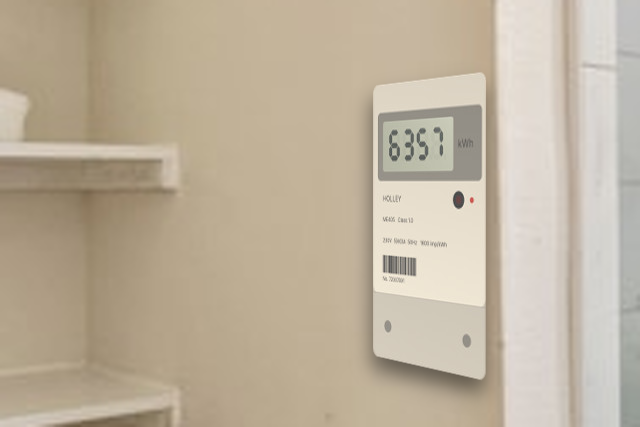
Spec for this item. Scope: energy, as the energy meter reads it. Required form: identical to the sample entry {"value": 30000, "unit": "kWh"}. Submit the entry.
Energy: {"value": 6357, "unit": "kWh"}
